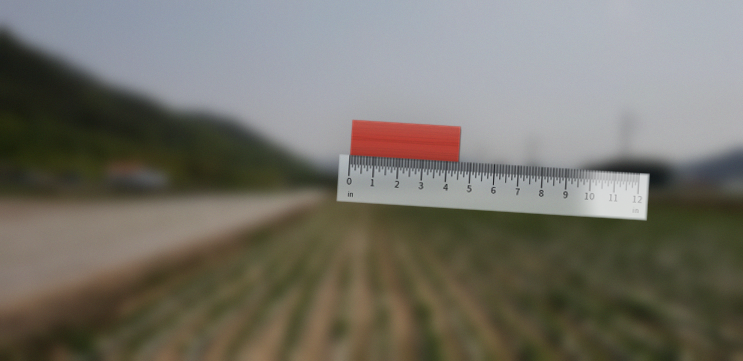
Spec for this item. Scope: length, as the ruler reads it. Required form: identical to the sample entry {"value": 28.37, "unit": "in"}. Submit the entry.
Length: {"value": 4.5, "unit": "in"}
